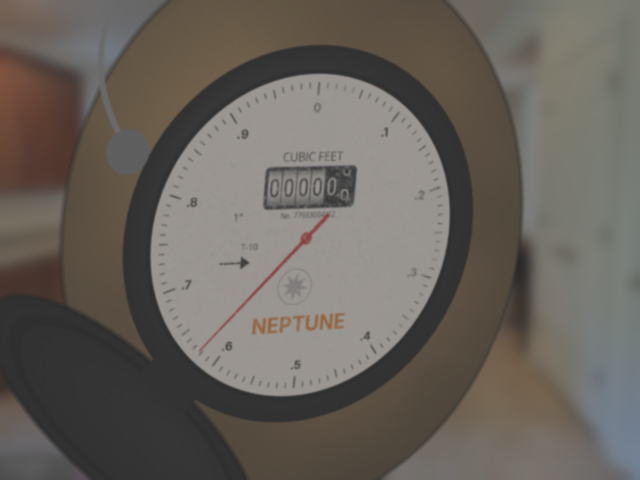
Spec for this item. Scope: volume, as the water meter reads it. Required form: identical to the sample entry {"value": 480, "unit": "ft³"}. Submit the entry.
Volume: {"value": 8.62, "unit": "ft³"}
